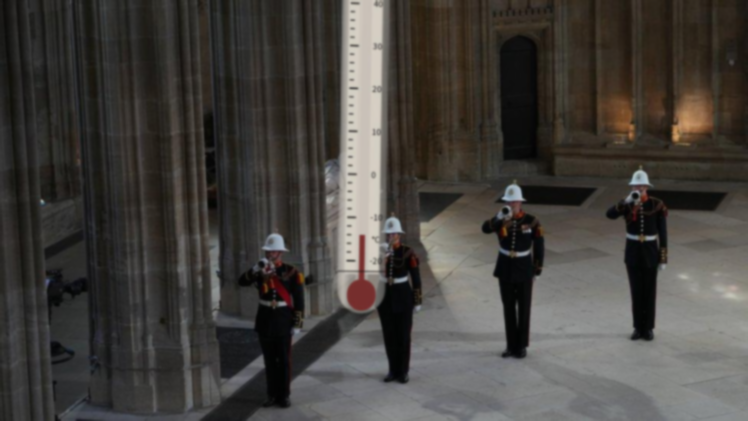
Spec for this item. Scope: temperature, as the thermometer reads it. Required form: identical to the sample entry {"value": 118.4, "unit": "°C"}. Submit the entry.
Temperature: {"value": -14, "unit": "°C"}
